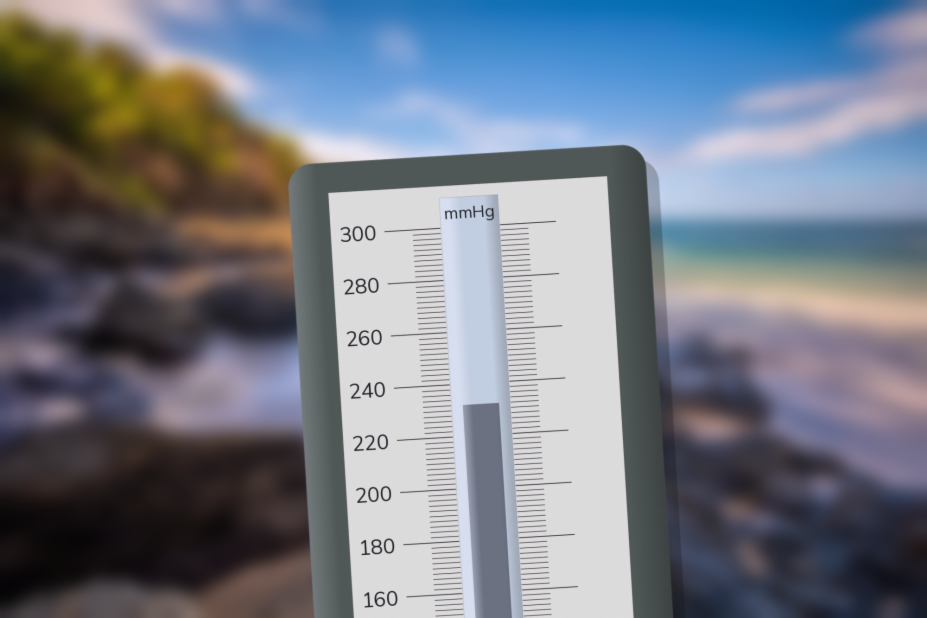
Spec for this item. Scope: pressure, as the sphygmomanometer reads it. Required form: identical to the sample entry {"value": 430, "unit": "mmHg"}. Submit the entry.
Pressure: {"value": 232, "unit": "mmHg"}
